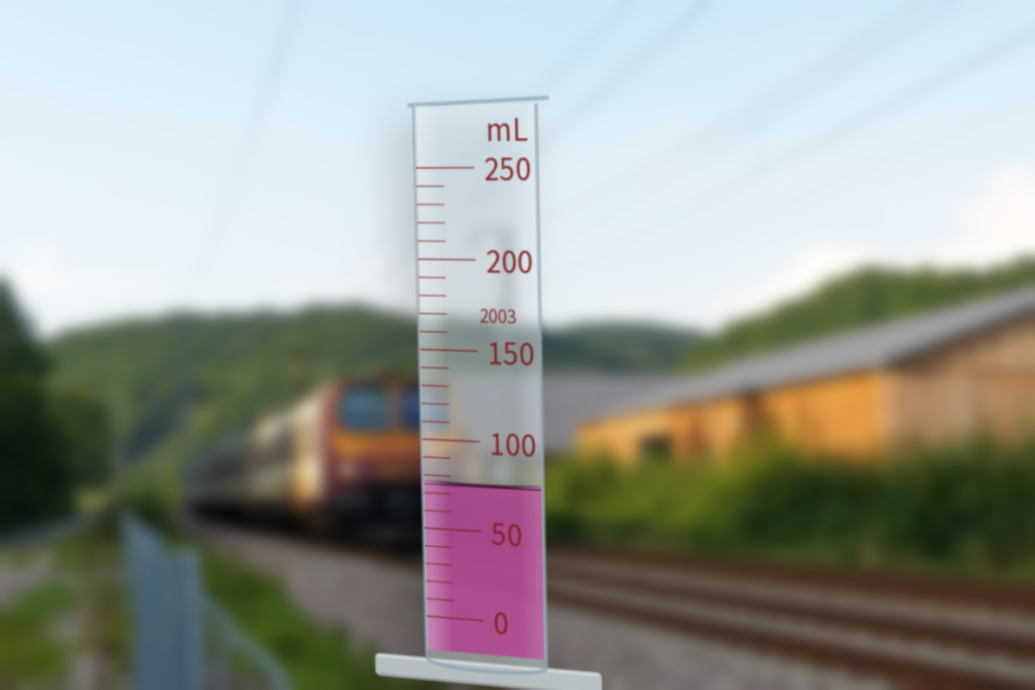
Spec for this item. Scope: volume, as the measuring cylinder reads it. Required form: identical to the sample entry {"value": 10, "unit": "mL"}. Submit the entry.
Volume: {"value": 75, "unit": "mL"}
